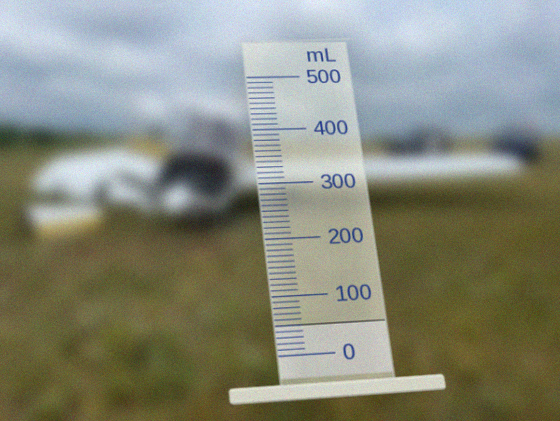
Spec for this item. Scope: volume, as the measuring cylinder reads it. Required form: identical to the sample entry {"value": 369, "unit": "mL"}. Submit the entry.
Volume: {"value": 50, "unit": "mL"}
